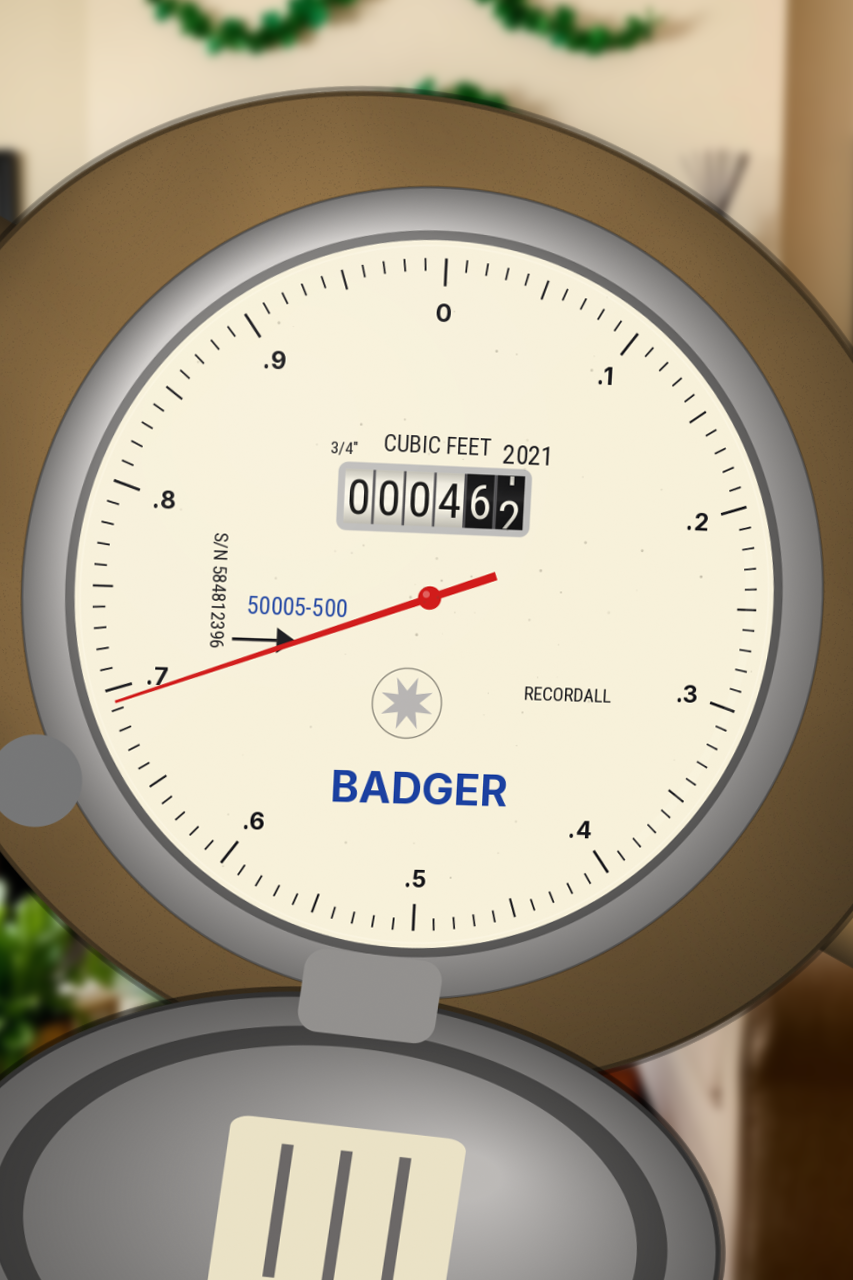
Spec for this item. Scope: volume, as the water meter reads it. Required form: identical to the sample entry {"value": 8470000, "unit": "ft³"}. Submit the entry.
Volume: {"value": 461.69, "unit": "ft³"}
